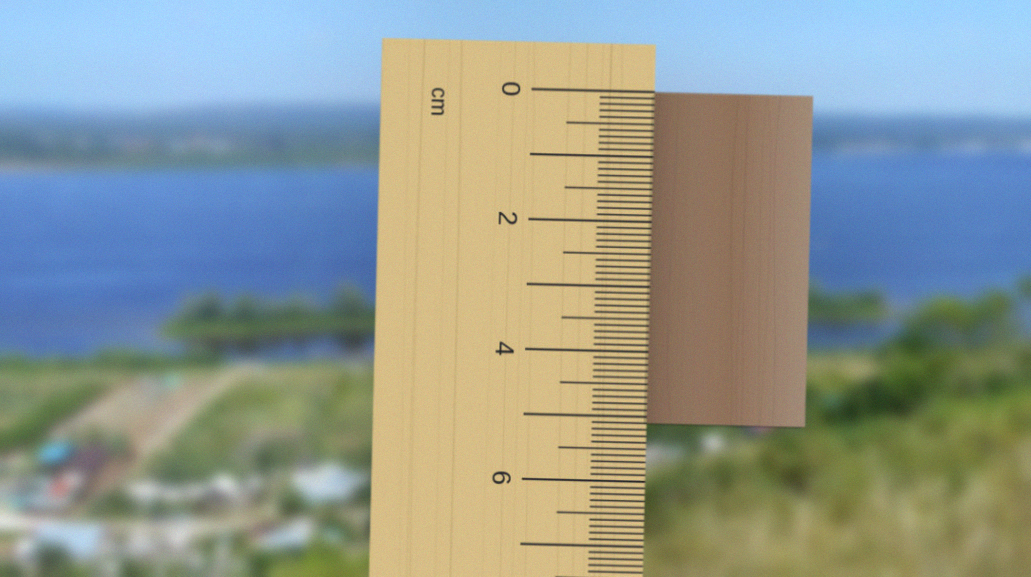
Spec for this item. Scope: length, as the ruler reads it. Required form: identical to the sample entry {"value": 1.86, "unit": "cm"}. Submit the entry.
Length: {"value": 5.1, "unit": "cm"}
